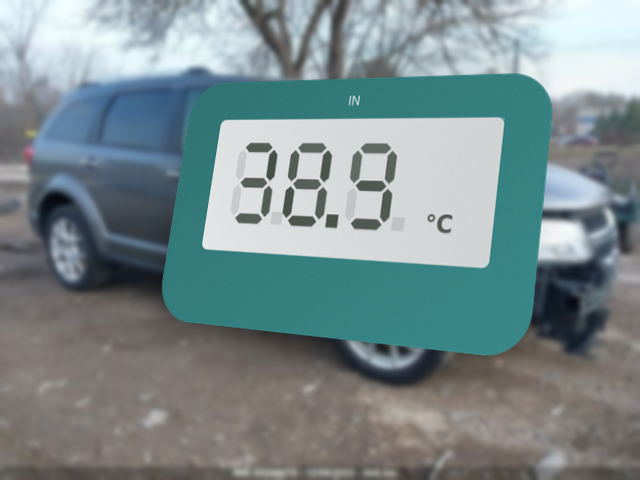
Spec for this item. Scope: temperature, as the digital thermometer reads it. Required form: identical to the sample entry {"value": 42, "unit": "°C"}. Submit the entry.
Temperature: {"value": 38.9, "unit": "°C"}
